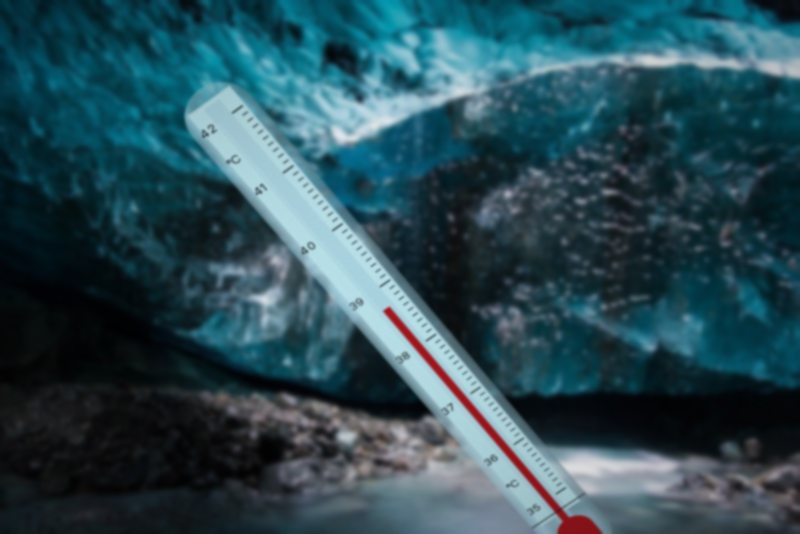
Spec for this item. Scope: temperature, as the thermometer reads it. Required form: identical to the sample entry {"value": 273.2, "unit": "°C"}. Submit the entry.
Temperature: {"value": 38.7, "unit": "°C"}
